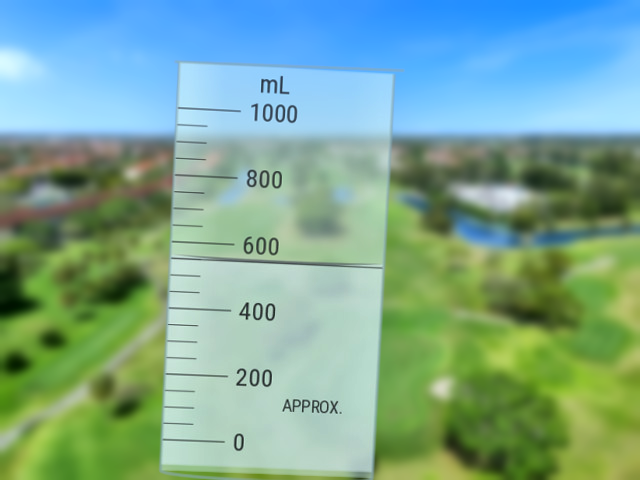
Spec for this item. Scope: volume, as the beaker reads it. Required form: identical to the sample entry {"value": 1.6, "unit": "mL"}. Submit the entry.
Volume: {"value": 550, "unit": "mL"}
